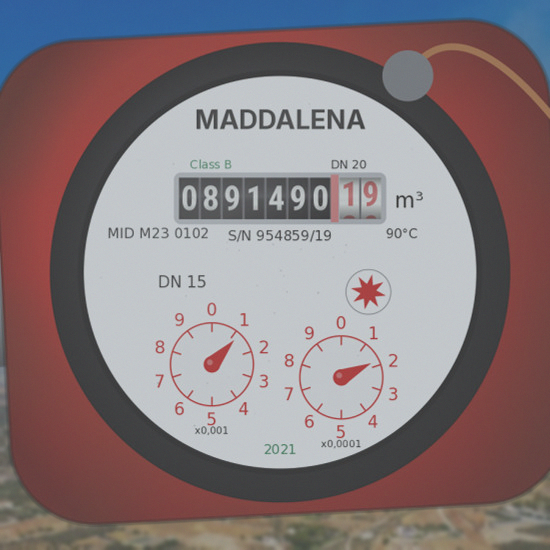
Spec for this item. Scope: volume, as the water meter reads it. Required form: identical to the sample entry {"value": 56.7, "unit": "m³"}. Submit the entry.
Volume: {"value": 891490.1911, "unit": "m³"}
